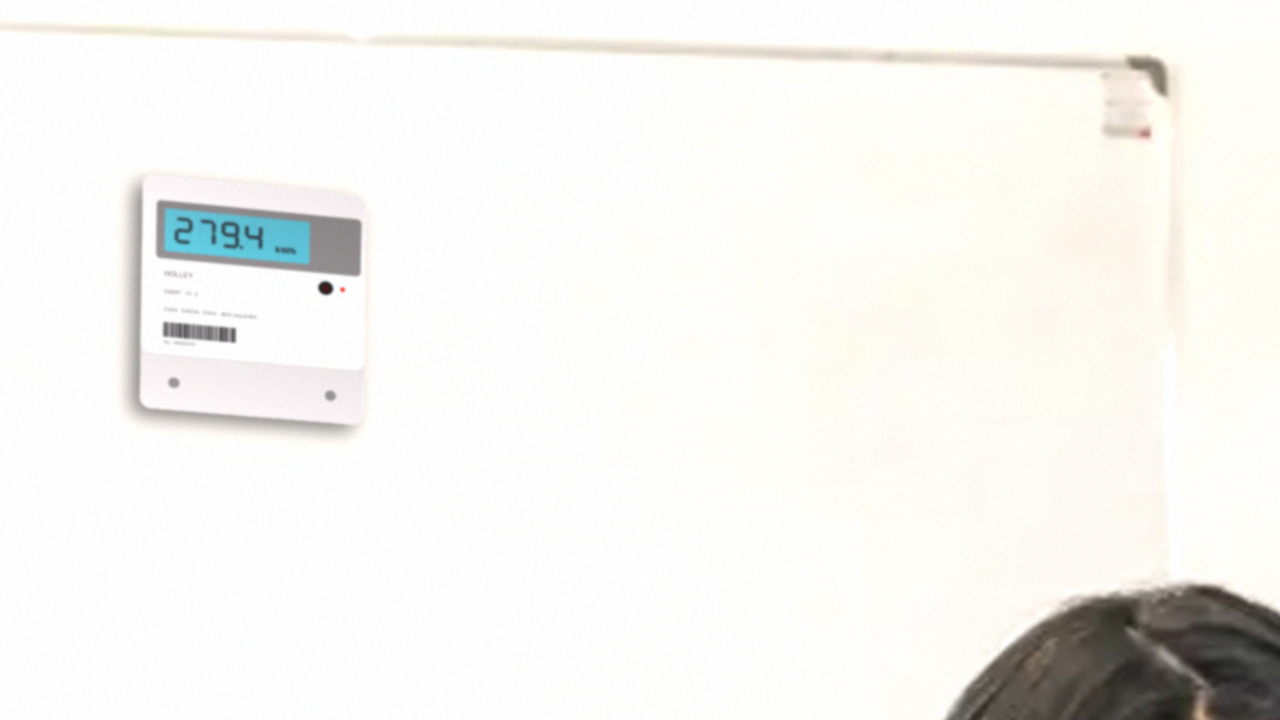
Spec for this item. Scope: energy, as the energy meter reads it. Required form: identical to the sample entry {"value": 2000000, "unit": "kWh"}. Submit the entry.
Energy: {"value": 279.4, "unit": "kWh"}
